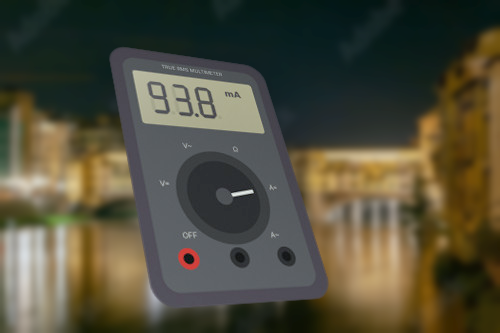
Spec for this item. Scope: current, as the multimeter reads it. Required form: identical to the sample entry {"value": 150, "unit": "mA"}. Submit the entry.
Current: {"value": 93.8, "unit": "mA"}
